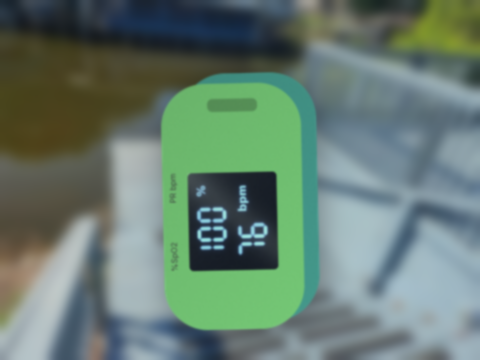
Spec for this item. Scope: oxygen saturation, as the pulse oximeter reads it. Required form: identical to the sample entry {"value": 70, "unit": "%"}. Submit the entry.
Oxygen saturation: {"value": 100, "unit": "%"}
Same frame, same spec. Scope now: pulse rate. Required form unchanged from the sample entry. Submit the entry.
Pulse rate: {"value": 76, "unit": "bpm"}
